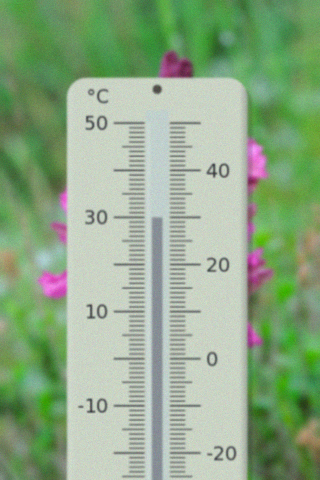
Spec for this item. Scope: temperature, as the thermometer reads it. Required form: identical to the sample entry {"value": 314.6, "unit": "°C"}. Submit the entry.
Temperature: {"value": 30, "unit": "°C"}
